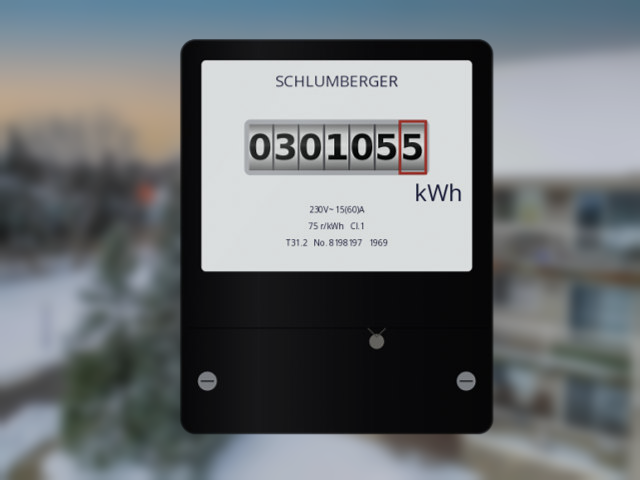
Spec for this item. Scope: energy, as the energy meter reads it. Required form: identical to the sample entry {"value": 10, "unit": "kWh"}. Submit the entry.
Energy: {"value": 30105.5, "unit": "kWh"}
